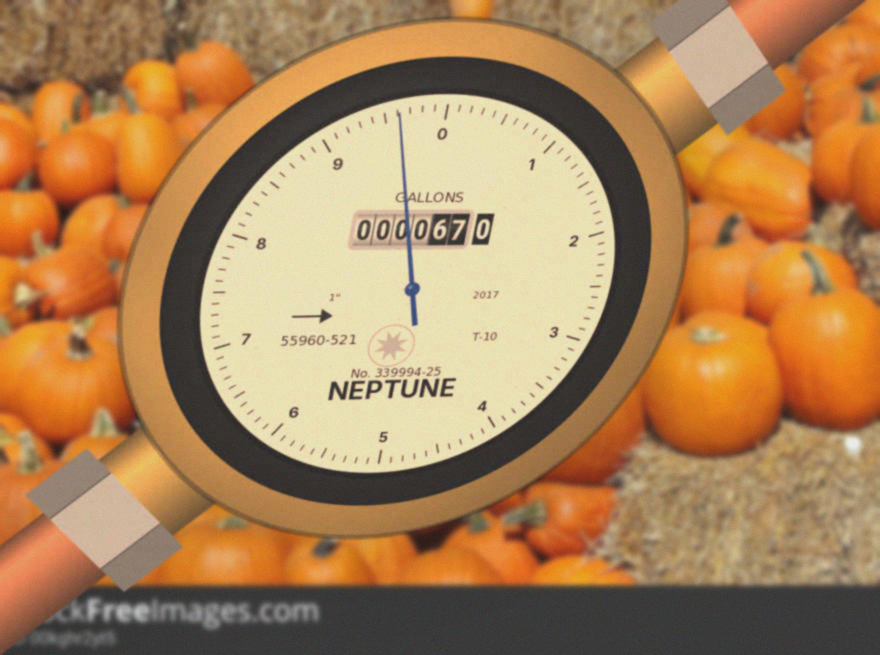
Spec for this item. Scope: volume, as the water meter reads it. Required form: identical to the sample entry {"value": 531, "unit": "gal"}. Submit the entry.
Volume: {"value": 669.6, "unit": "gal"}
